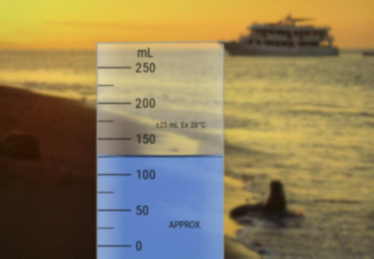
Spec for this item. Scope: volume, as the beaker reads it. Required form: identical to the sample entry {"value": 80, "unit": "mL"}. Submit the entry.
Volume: {"value": 125, "unit": "mL"}
